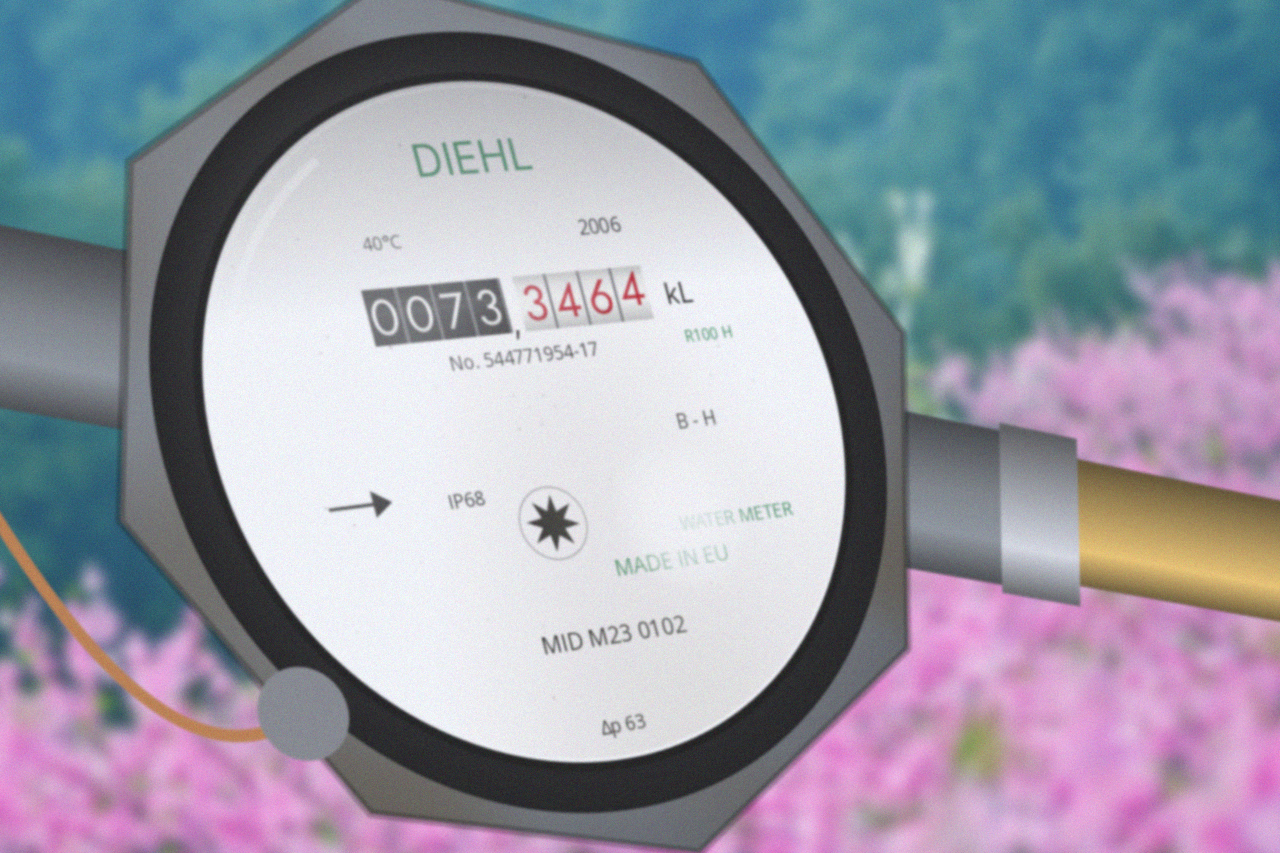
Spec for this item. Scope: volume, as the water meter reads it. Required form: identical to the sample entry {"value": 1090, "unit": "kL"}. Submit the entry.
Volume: {"value": 73.3464, "unit": "kL"}
